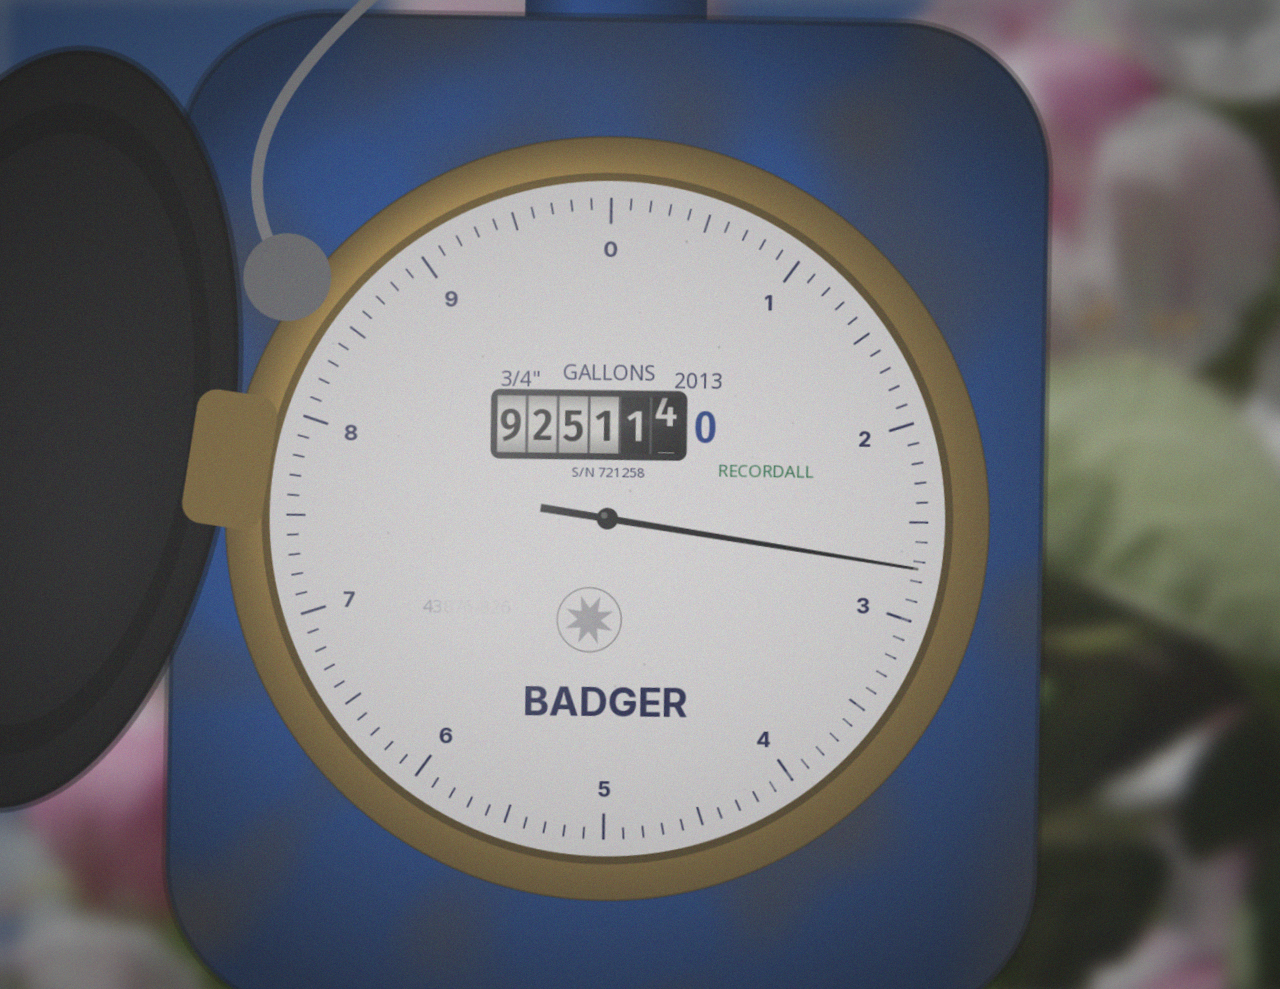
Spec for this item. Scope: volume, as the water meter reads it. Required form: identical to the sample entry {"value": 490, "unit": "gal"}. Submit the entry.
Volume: {"value": 9251142.7, "unit": "gal"}
